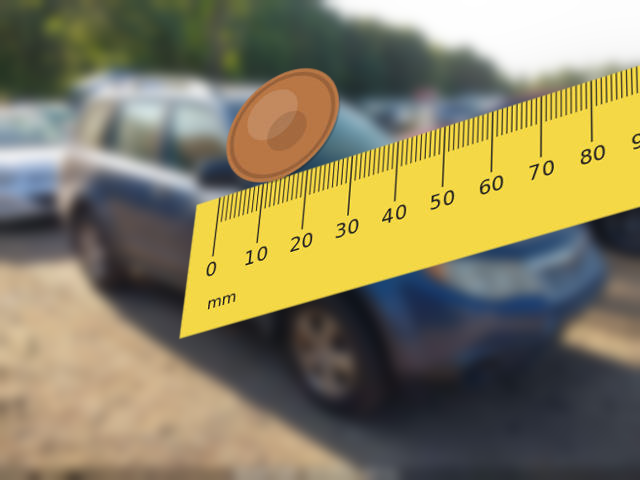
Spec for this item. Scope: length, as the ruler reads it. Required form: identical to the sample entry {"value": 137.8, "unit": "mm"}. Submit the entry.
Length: {"value": 26, "unit": "mm"}
